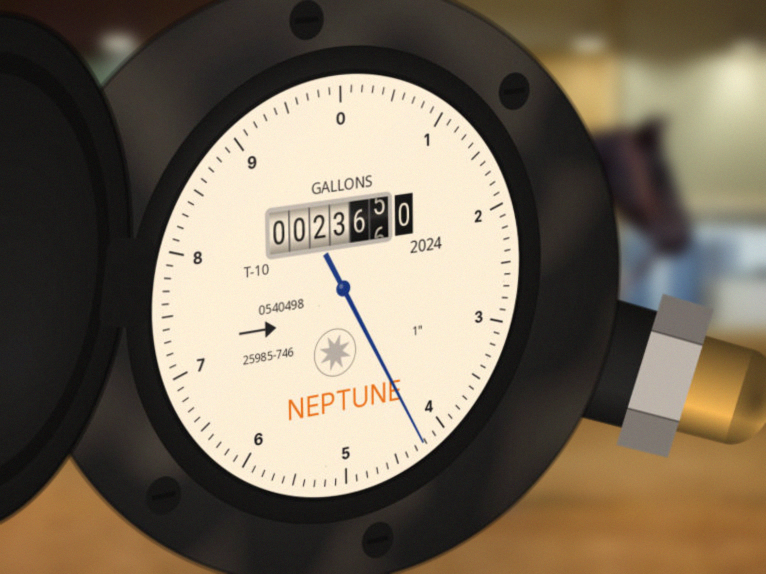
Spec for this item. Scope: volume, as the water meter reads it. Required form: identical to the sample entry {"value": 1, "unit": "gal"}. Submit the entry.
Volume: {"value": 23654.2, "unit": "gal"}
